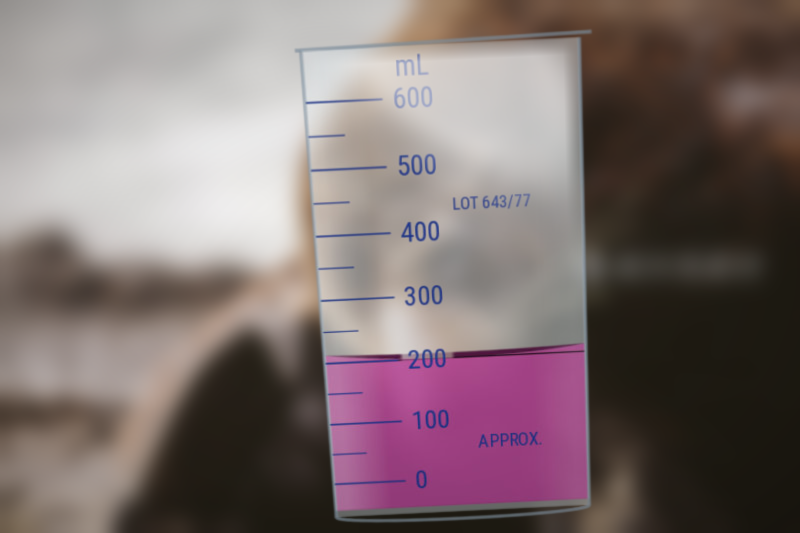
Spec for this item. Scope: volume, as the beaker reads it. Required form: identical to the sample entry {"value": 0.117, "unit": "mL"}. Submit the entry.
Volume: {"value": 200, "unit": "mL"}
